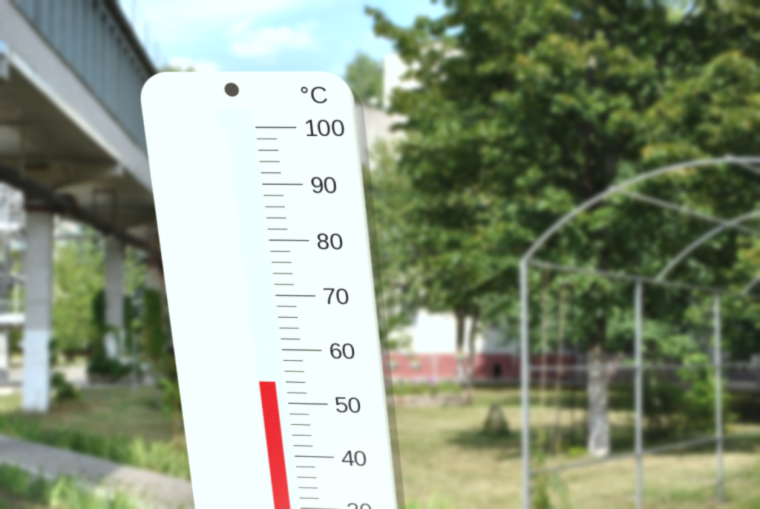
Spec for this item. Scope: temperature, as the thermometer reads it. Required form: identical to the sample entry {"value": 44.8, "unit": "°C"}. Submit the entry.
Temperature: {"value": 54, "unit": "°C"}
